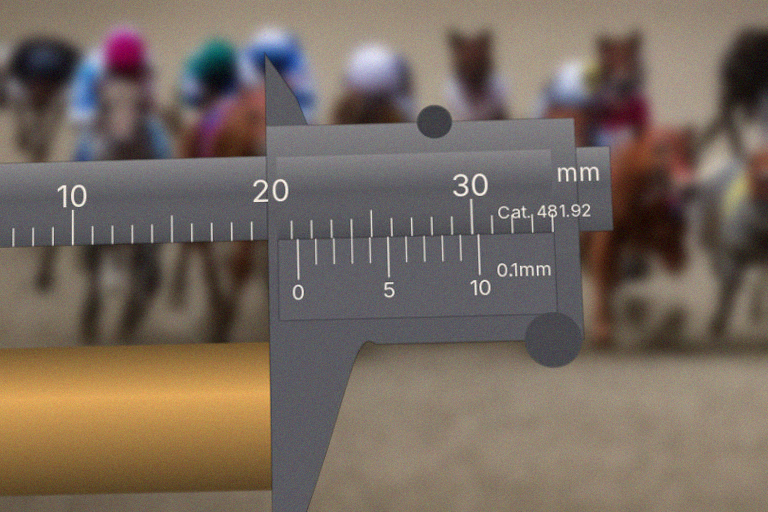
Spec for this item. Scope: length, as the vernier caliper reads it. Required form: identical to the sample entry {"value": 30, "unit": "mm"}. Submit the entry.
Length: {"value": 21.3, "unit": "mm"}
